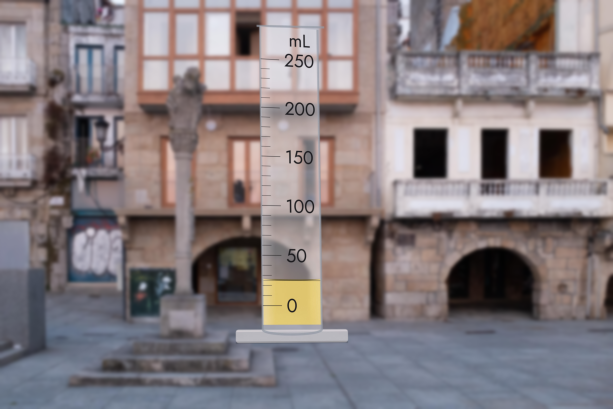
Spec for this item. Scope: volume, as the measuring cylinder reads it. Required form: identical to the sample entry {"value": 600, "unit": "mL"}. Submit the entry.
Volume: {"value": 25, "unit": "mL"}
